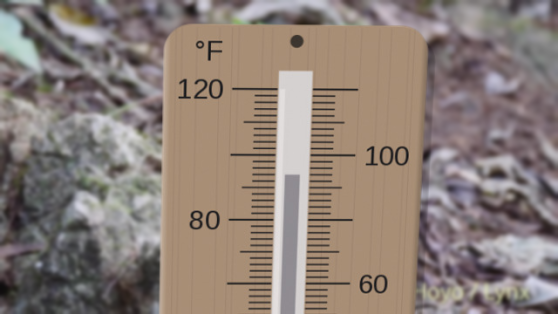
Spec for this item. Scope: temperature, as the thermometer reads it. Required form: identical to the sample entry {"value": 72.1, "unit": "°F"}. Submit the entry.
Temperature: {"value": 94, "unit": "°F"}
